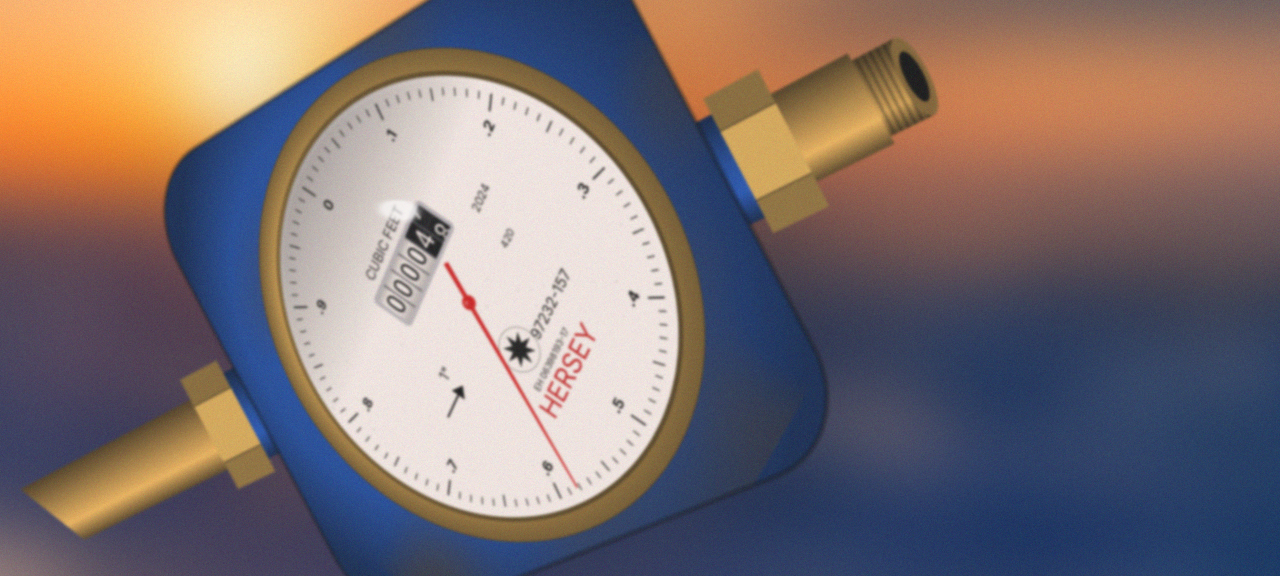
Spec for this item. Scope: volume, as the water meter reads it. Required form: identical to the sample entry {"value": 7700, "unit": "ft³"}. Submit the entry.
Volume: {"value": 47.58, "unit": "ft³"}
